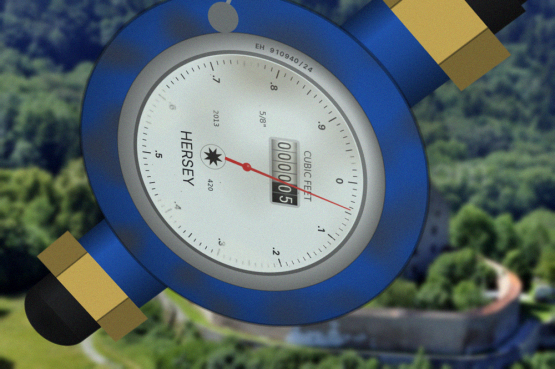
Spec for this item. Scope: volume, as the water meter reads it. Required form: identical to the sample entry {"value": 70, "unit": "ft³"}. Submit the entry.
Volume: {"value": 5.04, "unit": "ft³"}
